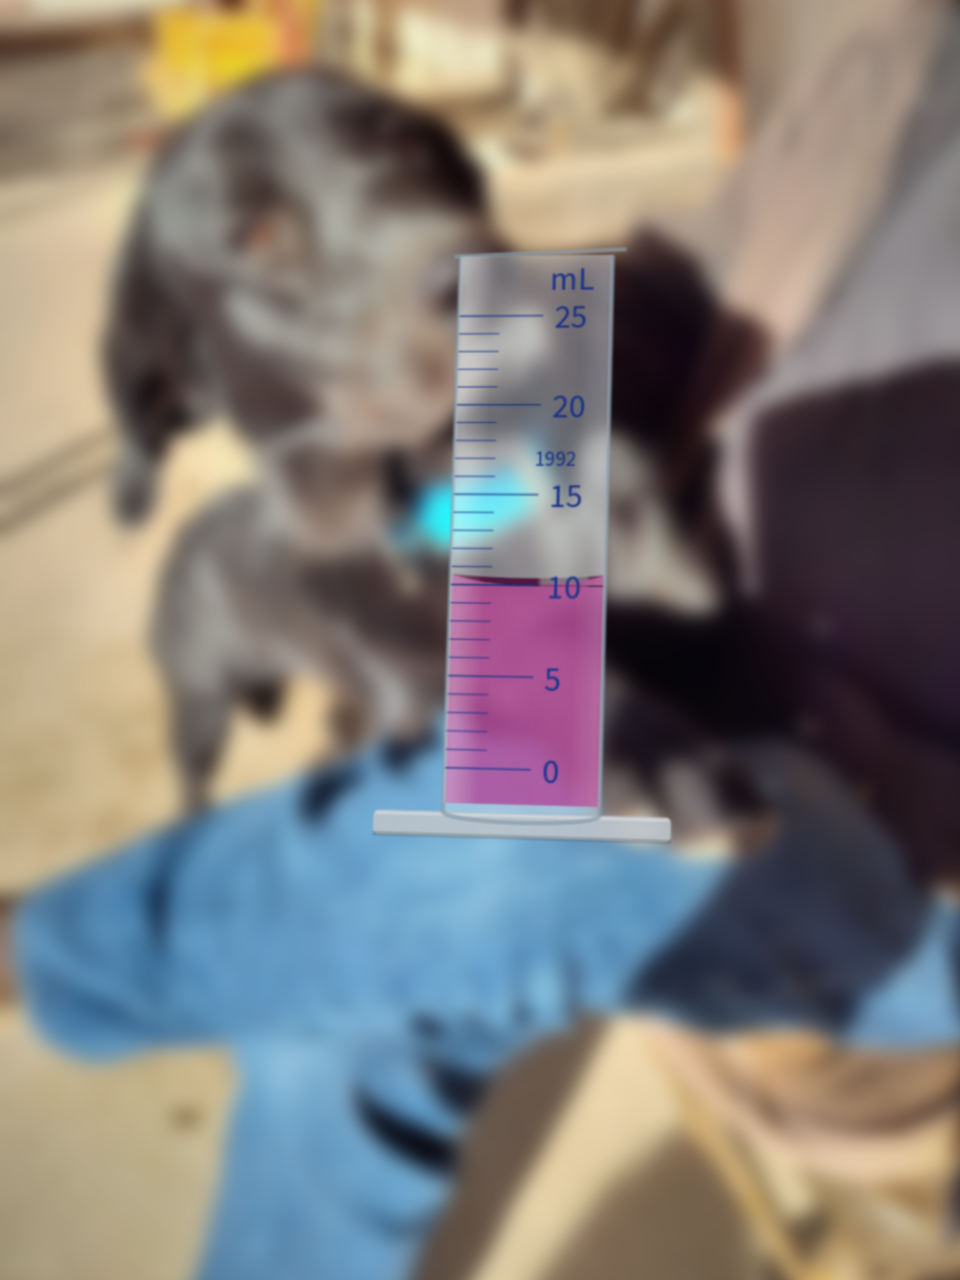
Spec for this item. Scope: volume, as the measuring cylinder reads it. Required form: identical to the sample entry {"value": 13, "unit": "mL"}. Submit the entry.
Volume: {"value": 10, "unit": "mL"}
